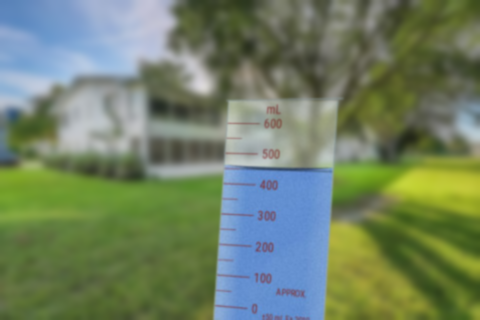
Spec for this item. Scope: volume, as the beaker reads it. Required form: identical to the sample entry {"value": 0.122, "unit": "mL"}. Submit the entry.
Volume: {"value": 450, "unit": "mL"}
